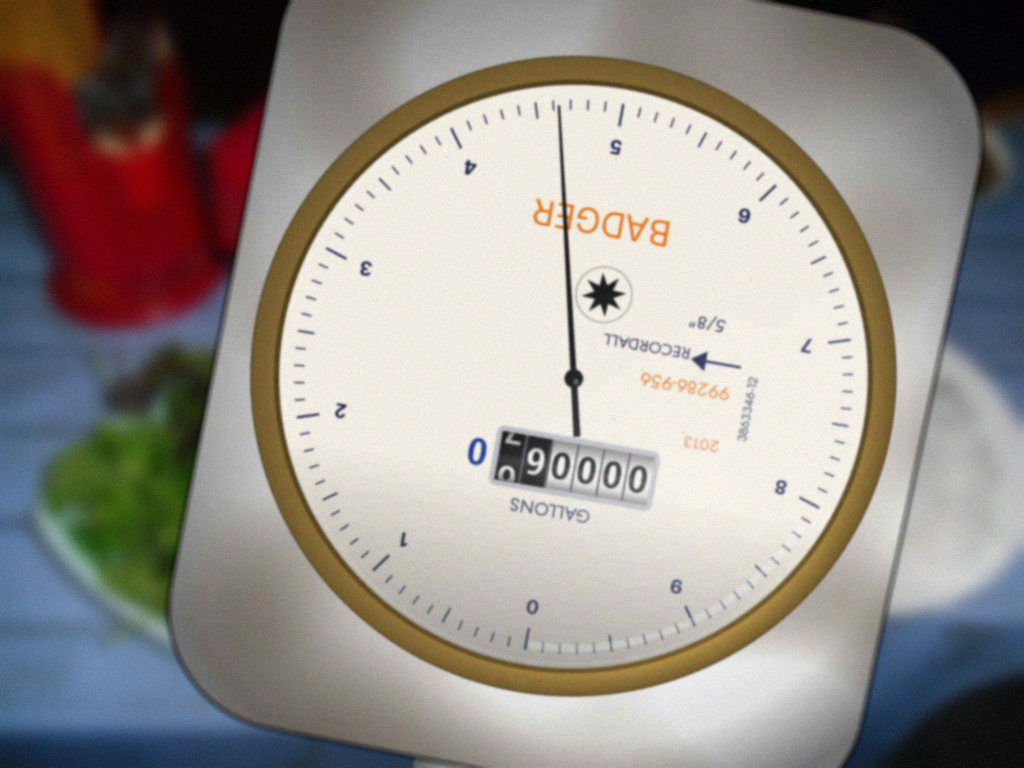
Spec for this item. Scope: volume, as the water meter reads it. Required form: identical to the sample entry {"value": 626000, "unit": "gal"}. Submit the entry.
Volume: {"value": 664.6, "unit": "gal"}
